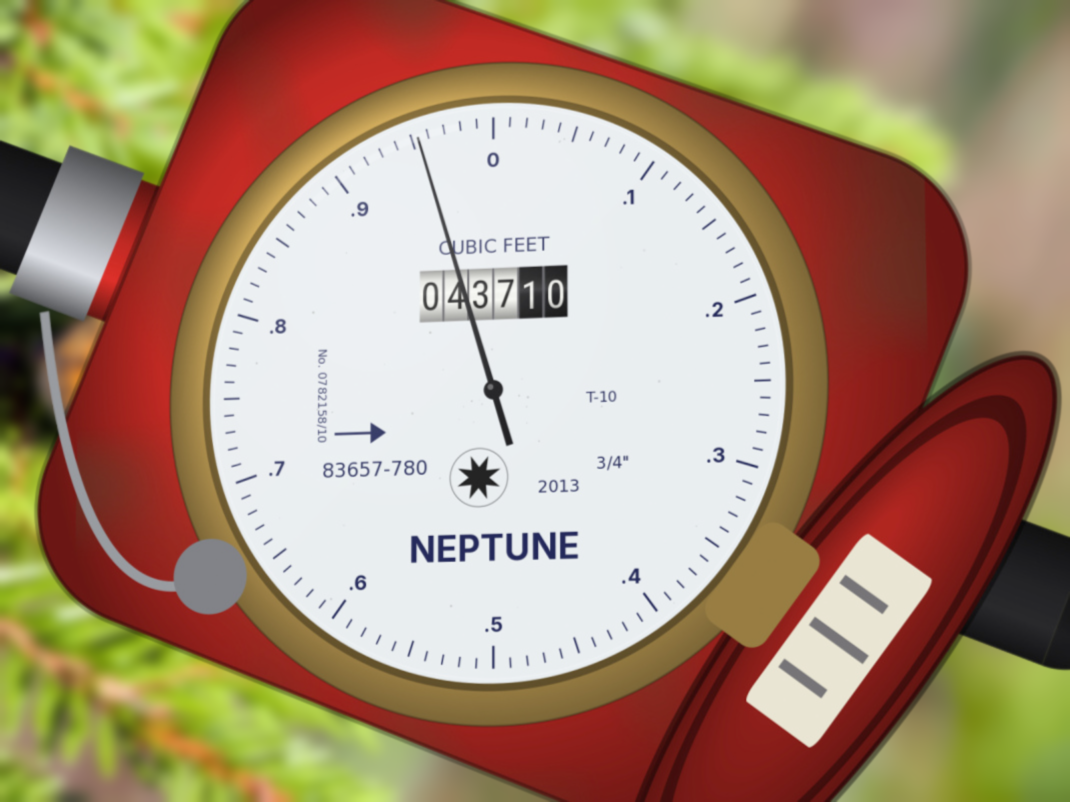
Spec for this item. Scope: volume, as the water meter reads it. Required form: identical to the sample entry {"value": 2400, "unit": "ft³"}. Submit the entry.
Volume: {"value": 43709.95, "unit": "ft³"}
